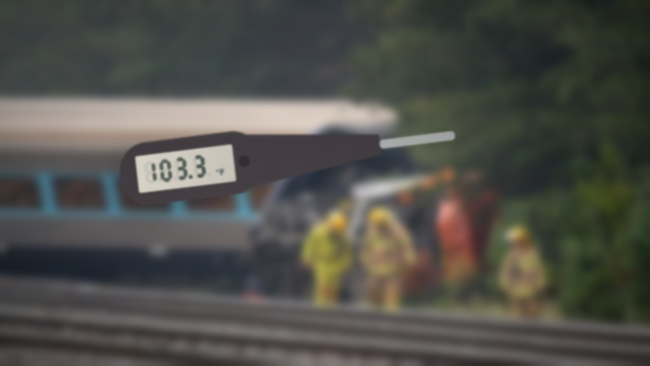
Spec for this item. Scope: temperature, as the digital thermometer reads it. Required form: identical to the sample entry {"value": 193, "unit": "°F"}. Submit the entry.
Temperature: {"value": 103.3, "unit": "°F"}
